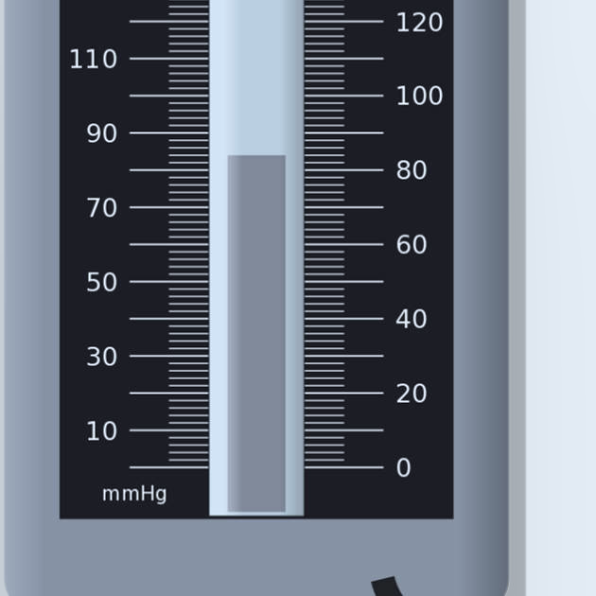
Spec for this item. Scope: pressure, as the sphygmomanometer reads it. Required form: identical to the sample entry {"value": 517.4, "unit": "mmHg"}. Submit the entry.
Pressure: {"value": 84, "unit": "mmHg"}
